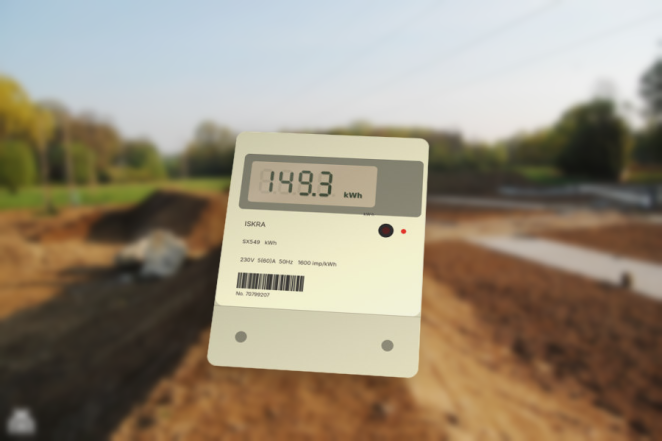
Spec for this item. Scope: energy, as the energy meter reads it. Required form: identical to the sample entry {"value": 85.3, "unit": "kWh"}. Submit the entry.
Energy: {"value": 149.3, "unit": "kWh"}
